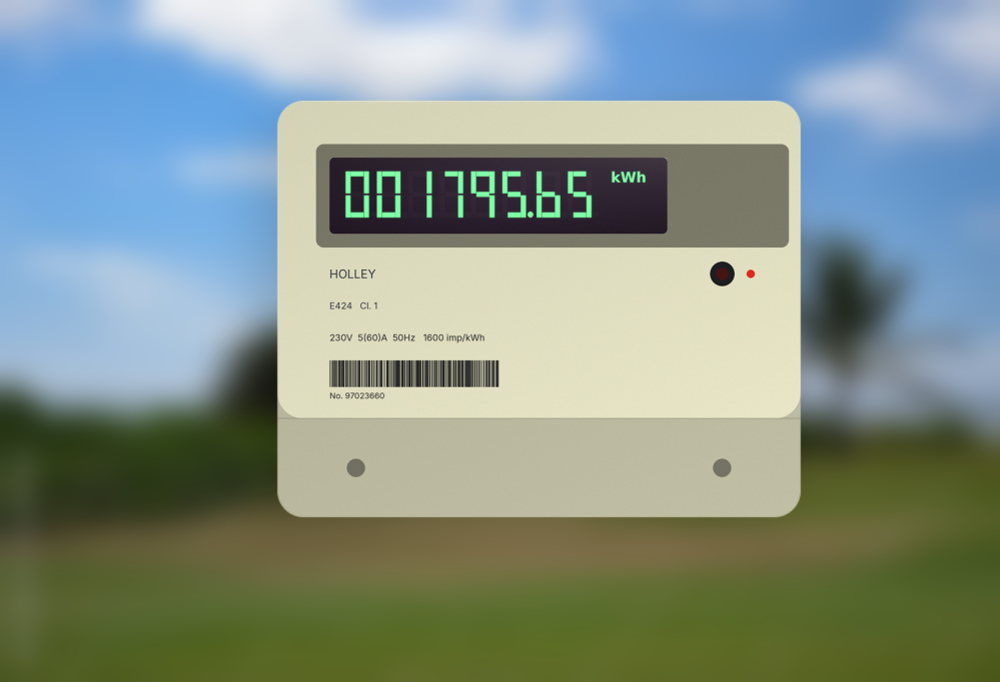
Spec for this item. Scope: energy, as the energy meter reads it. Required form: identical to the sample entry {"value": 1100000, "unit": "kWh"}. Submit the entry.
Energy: {"value": 1795.65, "unit": "kWh"}
